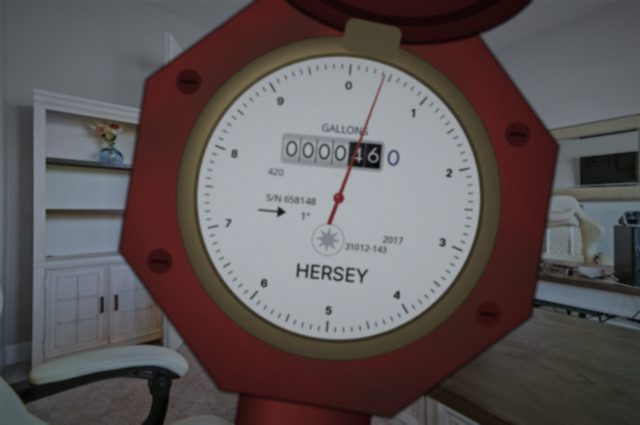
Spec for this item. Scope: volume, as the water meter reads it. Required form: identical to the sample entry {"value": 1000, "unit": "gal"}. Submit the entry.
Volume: {"value": 460.4, "unit": "gal"}
